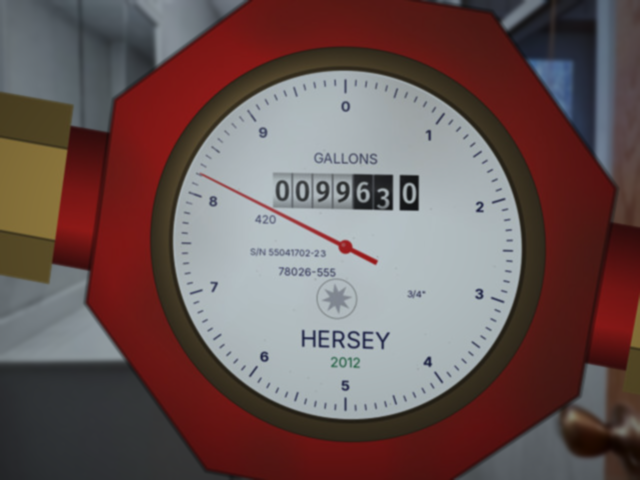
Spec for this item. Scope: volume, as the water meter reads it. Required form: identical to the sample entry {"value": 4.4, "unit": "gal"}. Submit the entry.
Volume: {"value": 99628.2, "unit": "gal"}
